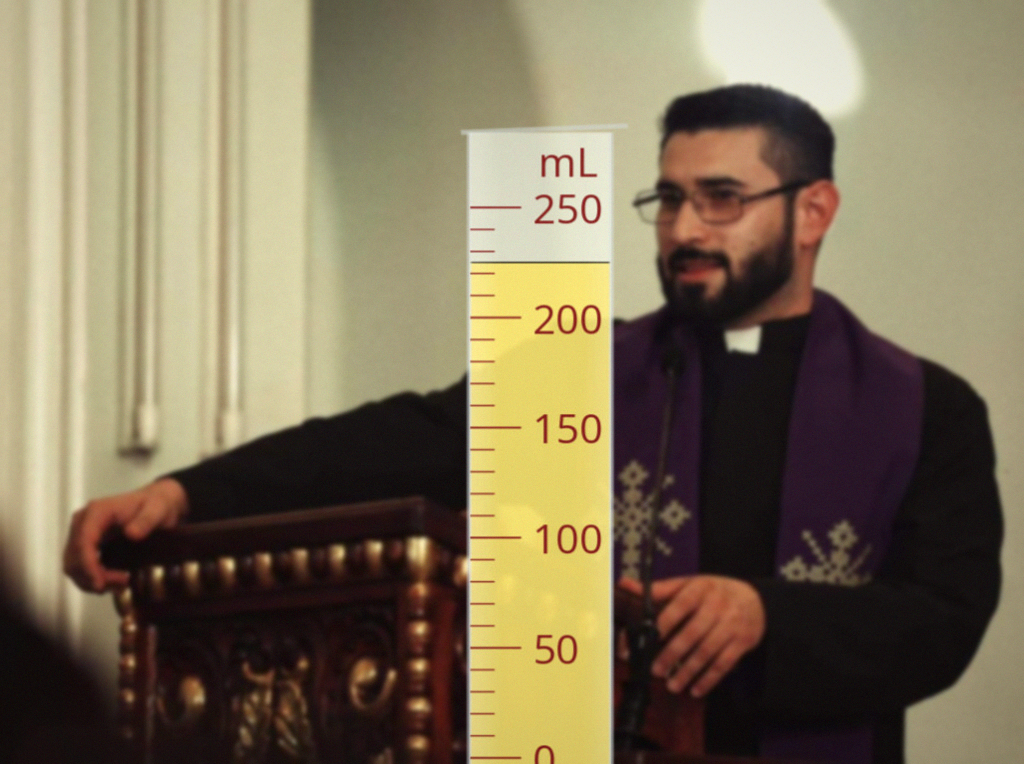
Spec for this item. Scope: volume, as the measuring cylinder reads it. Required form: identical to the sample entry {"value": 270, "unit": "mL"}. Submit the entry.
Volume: {"value": 225, "unit": "mL"}
